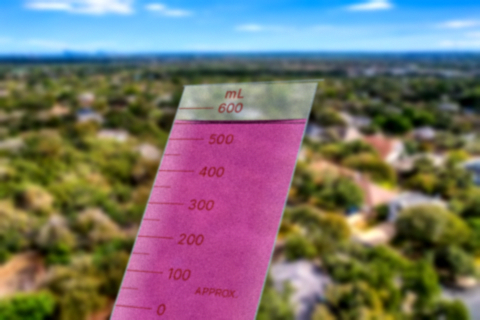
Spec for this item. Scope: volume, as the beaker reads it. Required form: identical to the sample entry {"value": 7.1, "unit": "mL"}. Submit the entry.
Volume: {"value": 550, "unit": "mL"}
